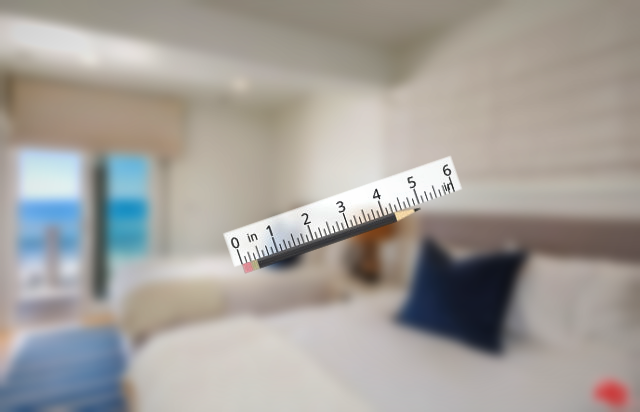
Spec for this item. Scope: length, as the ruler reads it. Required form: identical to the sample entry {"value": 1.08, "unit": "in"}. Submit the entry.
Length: {"value": 5, "unit": "in"}
